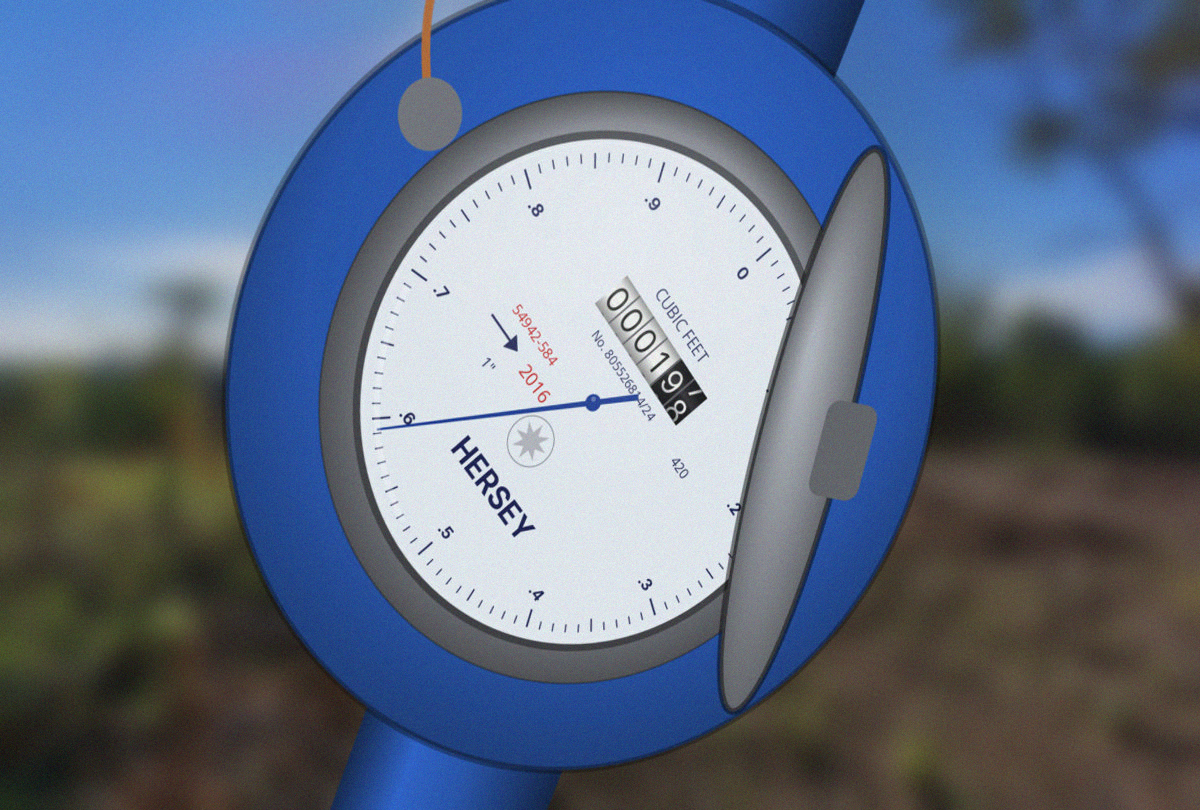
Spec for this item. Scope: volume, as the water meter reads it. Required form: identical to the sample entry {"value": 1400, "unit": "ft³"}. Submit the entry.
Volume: {"value": 197.59, "unit": "ft³"}
